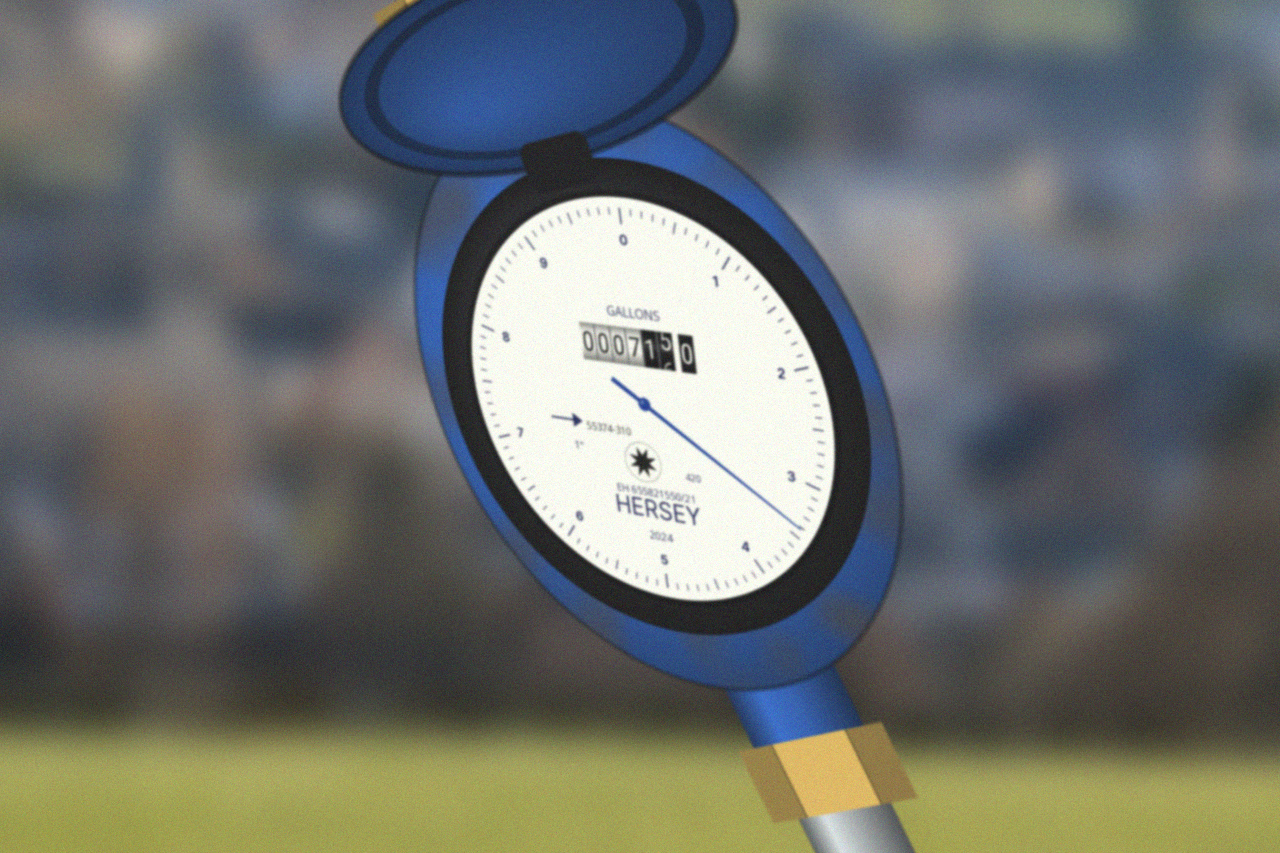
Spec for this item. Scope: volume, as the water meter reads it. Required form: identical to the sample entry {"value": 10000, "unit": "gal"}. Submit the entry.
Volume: {"value": 7153.4, "unit": "gal"}
